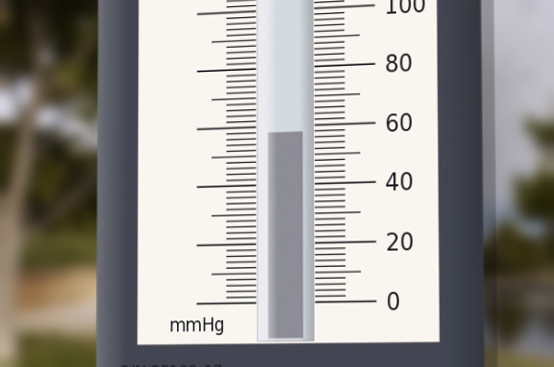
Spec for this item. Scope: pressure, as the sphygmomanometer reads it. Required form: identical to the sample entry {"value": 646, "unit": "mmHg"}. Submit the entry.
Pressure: {"value": 58, "unit": "mmHg"}
